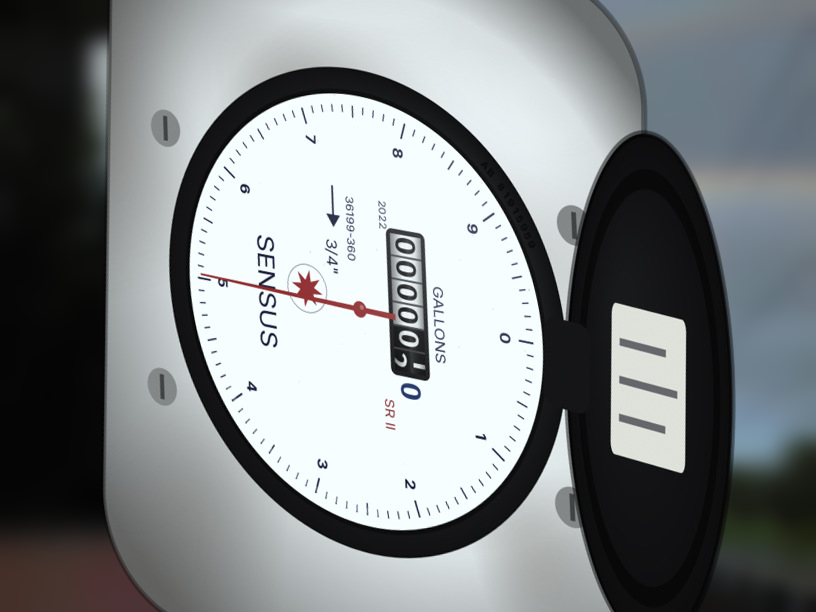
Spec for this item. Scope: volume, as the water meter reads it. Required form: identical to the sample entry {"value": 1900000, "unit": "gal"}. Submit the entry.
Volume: {"value": 15.0, "unit": "gal"}
